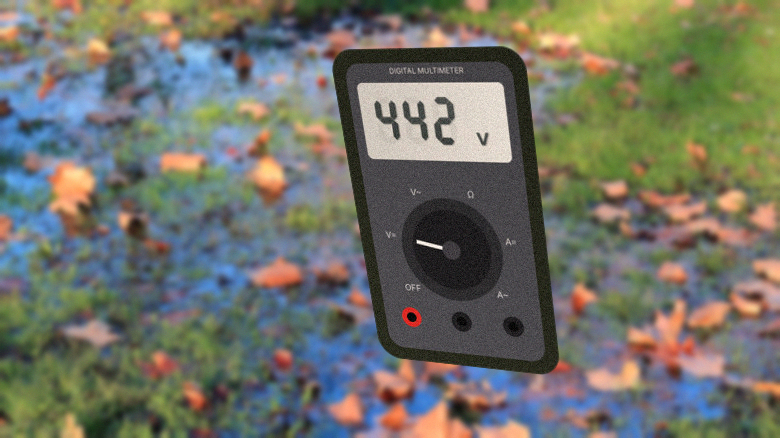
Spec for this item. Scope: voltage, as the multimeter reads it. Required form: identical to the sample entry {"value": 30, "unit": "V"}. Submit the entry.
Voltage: {"value": 442, "unit": "V"}
